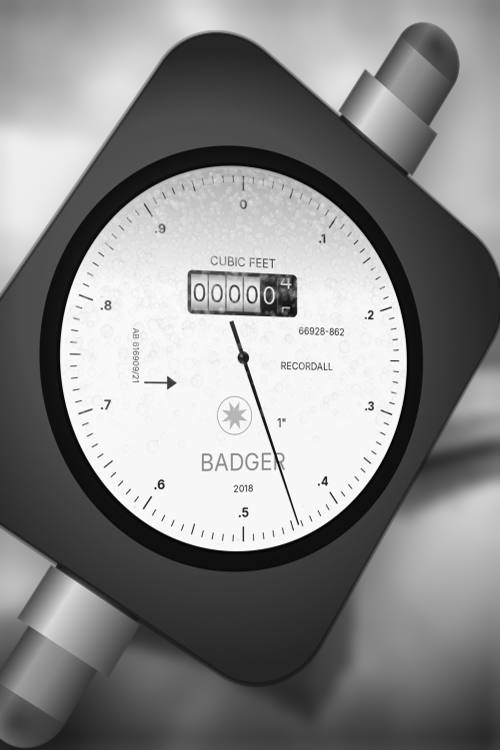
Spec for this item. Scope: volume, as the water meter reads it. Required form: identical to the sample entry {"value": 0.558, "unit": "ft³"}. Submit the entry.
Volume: {"value": 4.44, "unit": "ft³"}
